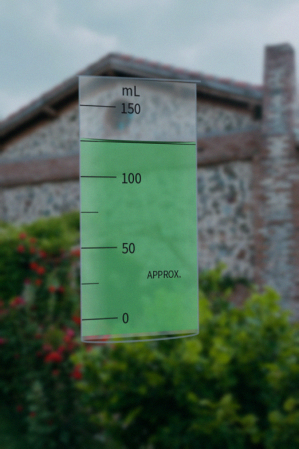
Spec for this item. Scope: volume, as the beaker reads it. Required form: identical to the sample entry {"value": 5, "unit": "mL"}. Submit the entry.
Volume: {"value": 125, "unit": "mL"}
